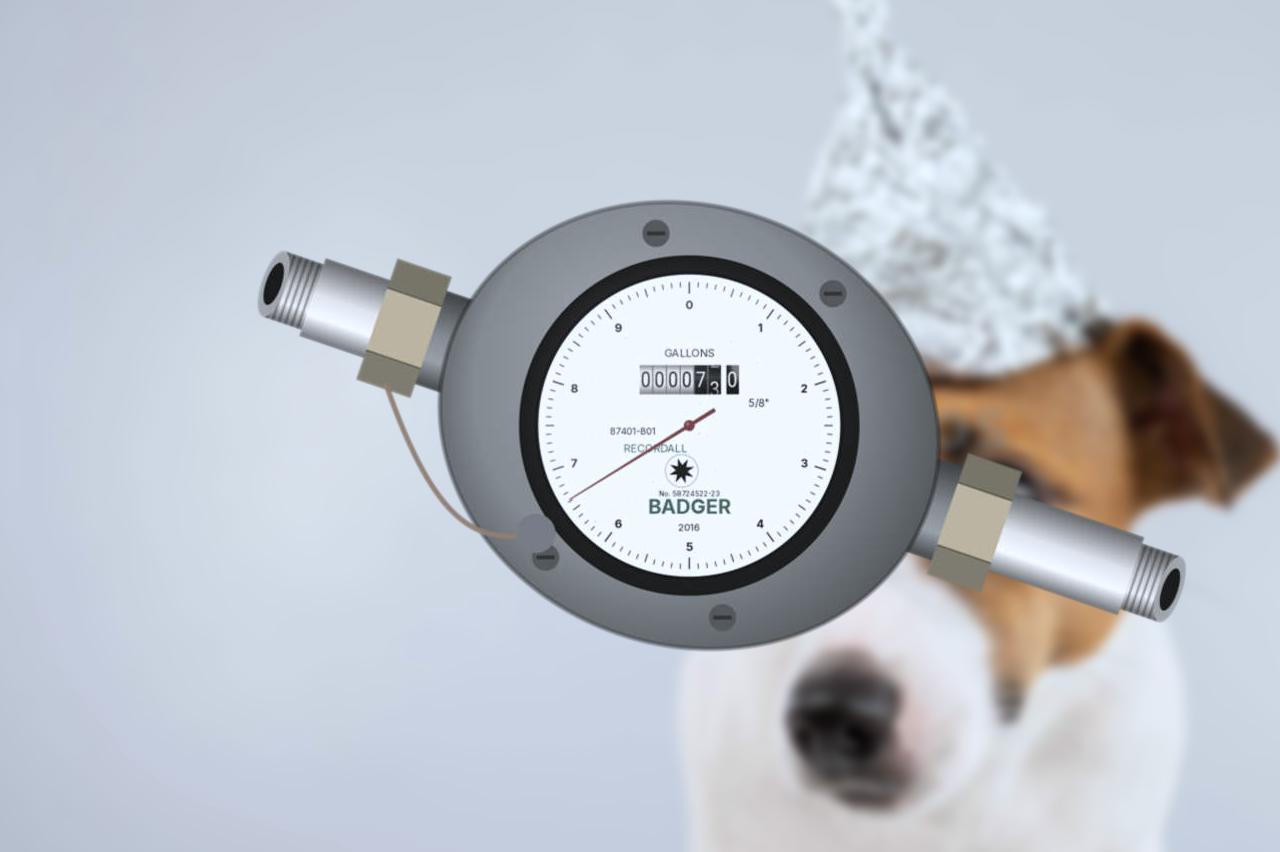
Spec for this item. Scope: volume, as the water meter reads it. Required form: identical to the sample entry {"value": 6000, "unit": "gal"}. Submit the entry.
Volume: {"value": 726.6, "unit": "gal"}
